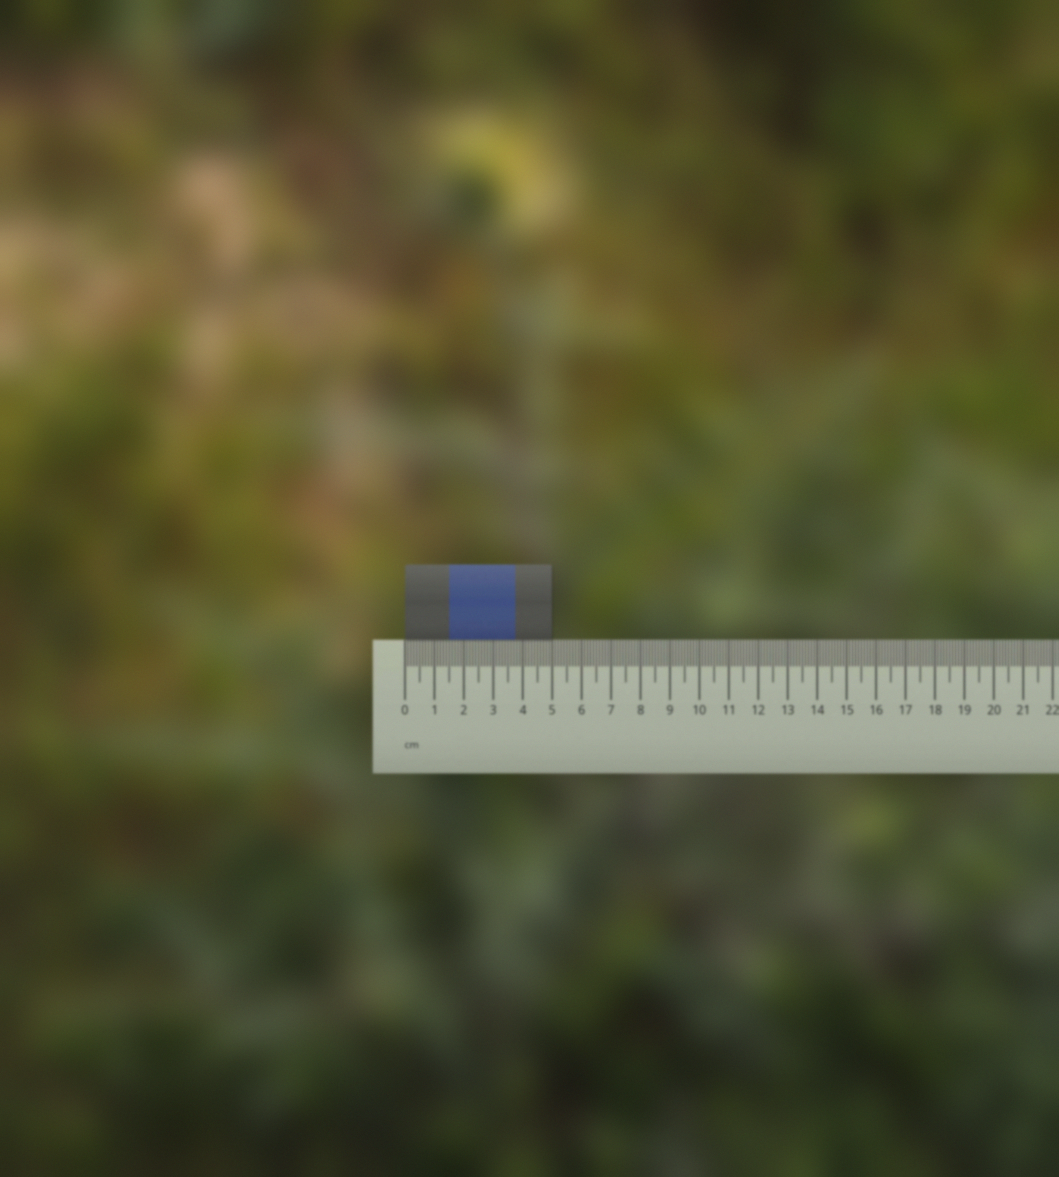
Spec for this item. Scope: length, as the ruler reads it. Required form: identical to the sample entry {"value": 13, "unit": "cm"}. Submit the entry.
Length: {"value": 5, "unit": "cm"}
